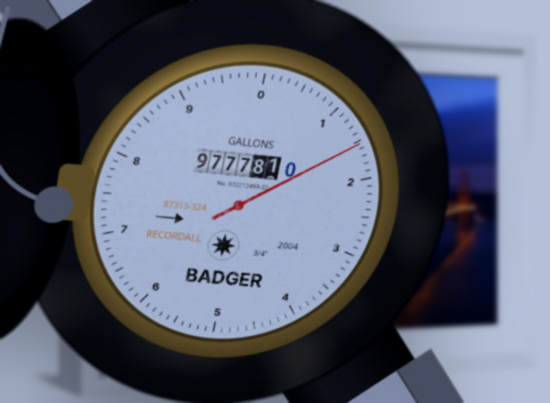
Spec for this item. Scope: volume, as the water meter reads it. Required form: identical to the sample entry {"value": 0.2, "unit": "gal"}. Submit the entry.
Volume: {"value": 9777811.5, "unit": "gal"}
